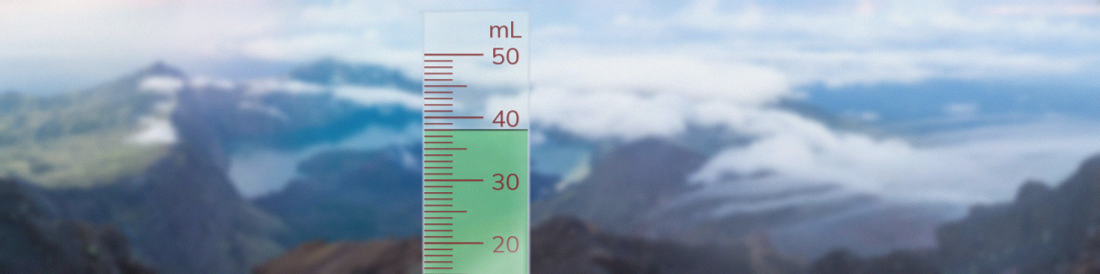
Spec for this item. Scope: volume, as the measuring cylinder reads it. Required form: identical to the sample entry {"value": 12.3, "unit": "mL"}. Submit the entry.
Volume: {"value": 38, "unit": "mL"}
